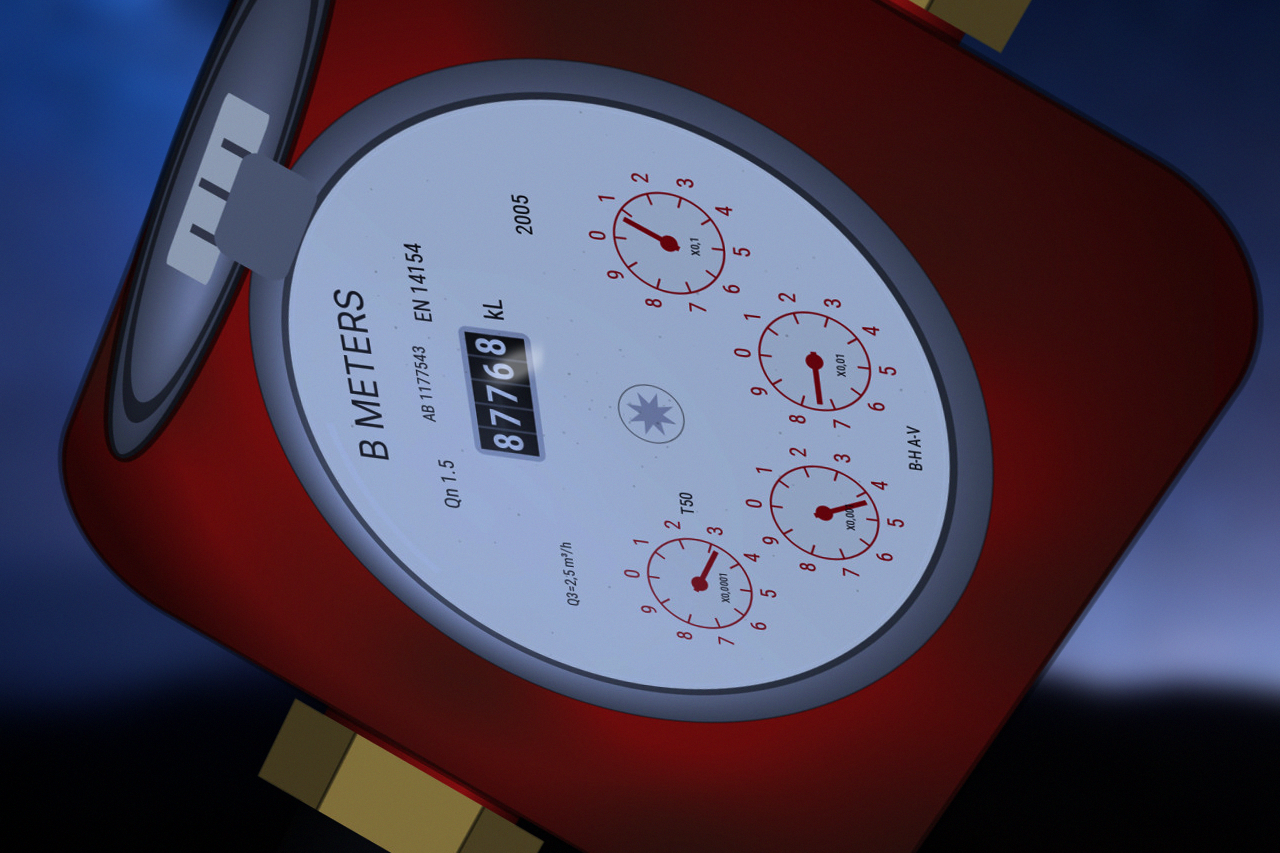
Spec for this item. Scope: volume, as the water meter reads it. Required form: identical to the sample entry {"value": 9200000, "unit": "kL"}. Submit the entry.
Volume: {"value": 87768.0743, "unit": "kL"}
